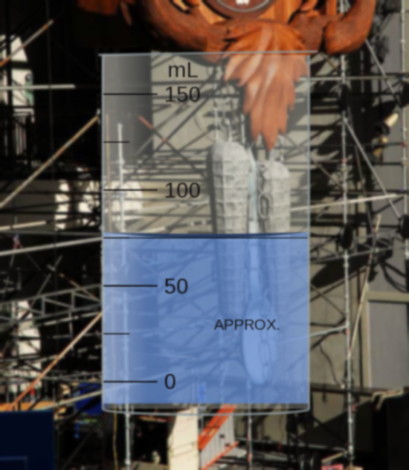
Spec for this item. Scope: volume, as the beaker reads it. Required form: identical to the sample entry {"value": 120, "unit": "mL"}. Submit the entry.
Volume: {"value": 75, "unit": "mL"}
